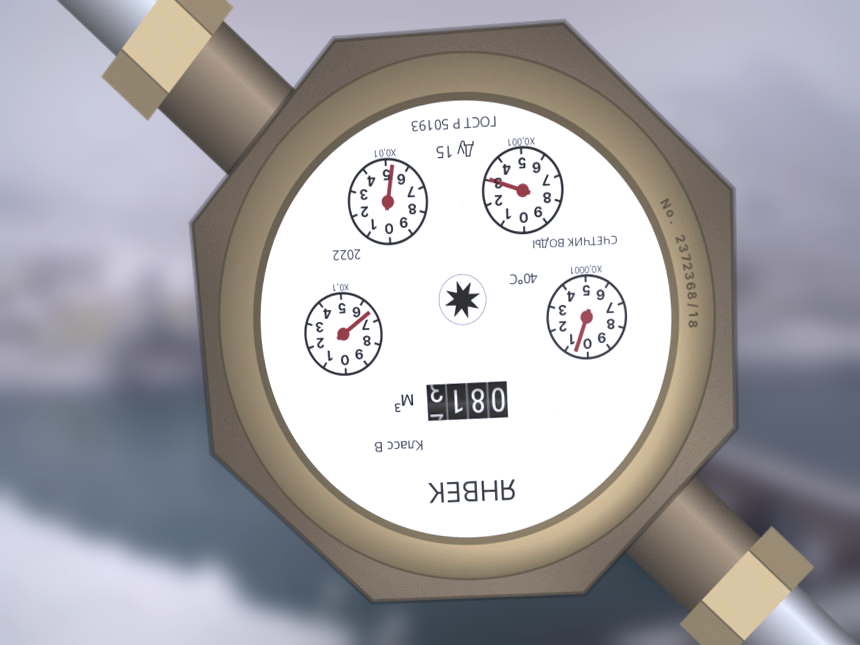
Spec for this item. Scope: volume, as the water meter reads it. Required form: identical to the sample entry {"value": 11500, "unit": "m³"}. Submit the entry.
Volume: {"value": 812.6530, "unit": "m³"}
